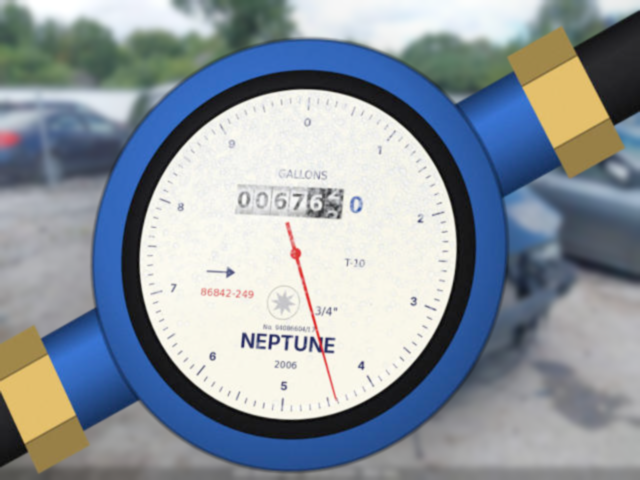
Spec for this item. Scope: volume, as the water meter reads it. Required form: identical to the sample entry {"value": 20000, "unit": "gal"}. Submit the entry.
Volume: {"value": 67624.4, "unit": "gal"}
